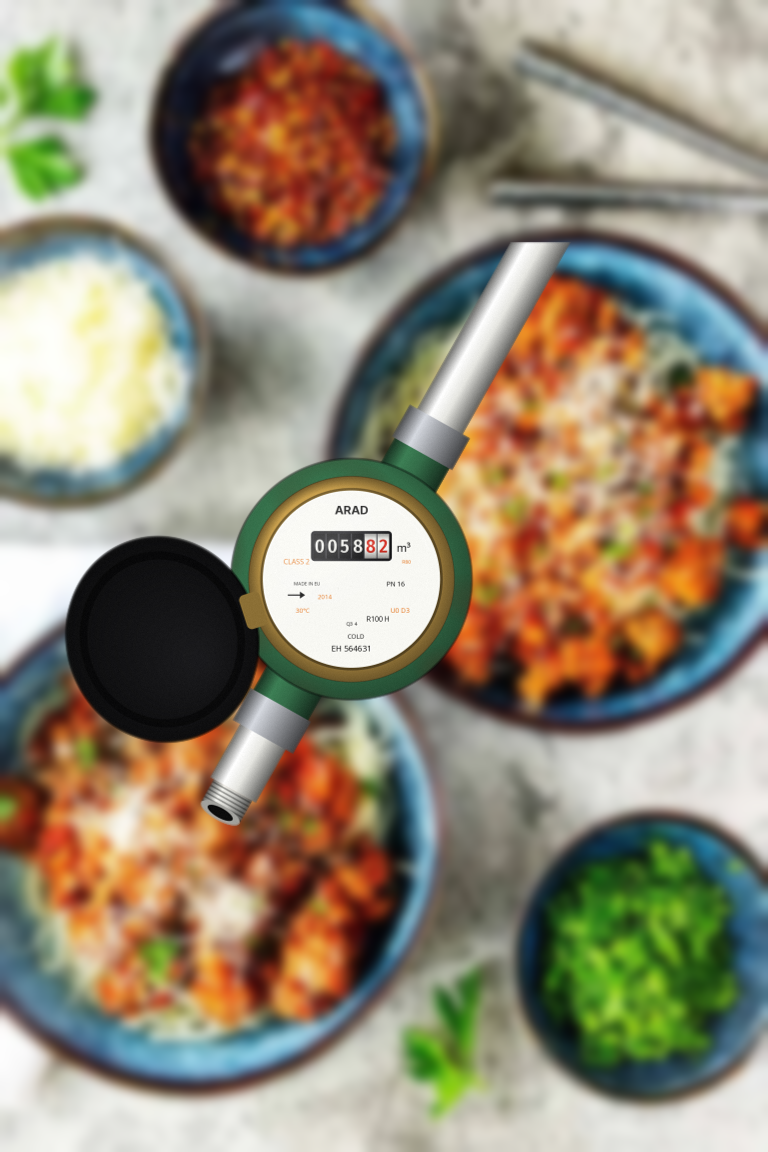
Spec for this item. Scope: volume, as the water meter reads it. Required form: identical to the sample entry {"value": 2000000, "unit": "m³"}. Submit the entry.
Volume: {"value": 58.82, "unit": "m³"}
